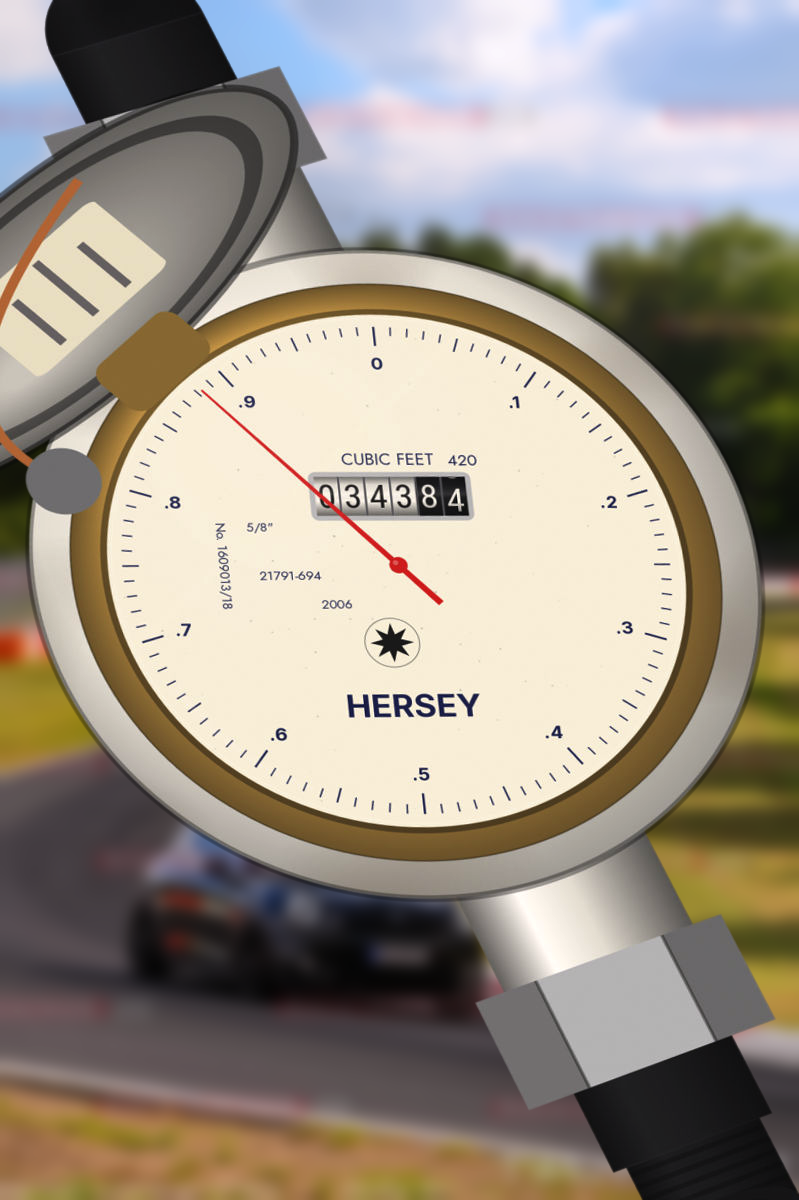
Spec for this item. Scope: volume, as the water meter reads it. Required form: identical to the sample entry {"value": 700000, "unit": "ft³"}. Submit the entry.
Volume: {"value": 34383.88, "unit": "ft³"}
